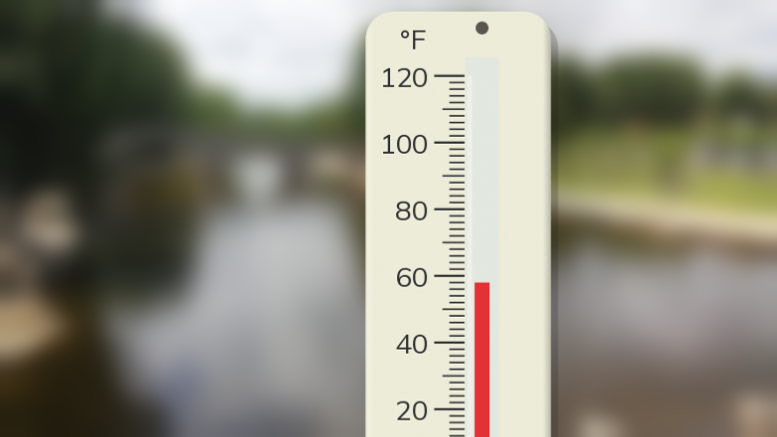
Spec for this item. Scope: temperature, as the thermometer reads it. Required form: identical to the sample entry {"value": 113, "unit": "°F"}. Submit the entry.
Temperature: {"value": 58, "unit": "°F"}
